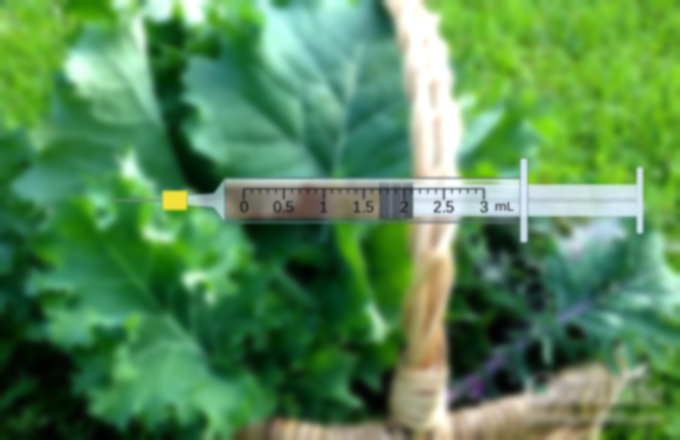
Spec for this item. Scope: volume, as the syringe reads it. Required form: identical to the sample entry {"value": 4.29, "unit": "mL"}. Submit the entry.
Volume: {"value": 1.7, "unit": "mL"}
